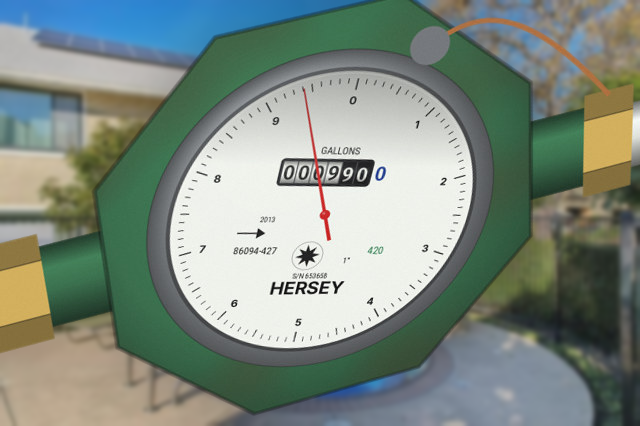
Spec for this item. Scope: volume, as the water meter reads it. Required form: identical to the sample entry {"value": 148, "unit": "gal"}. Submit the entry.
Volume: {"value": 9899.4, "unit": "gal"}
